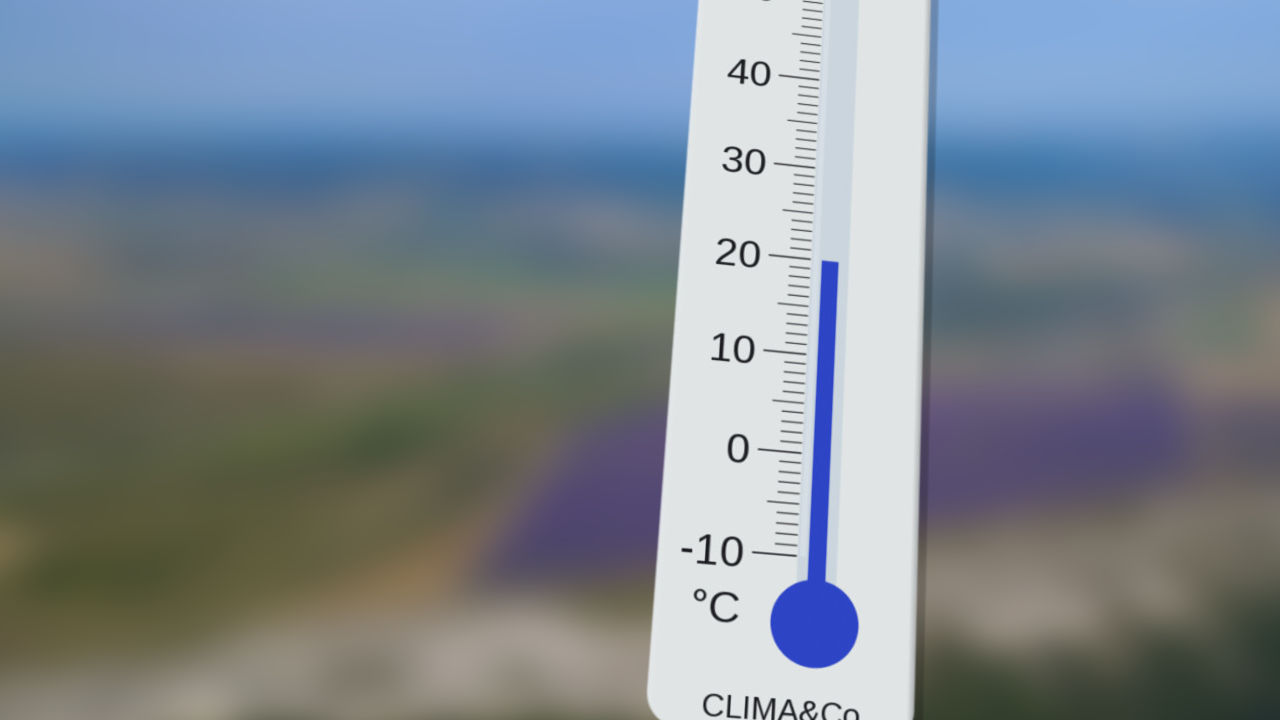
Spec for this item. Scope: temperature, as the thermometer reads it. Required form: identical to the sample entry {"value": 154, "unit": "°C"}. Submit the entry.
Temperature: {"value": 20, "unit": "°C"}
